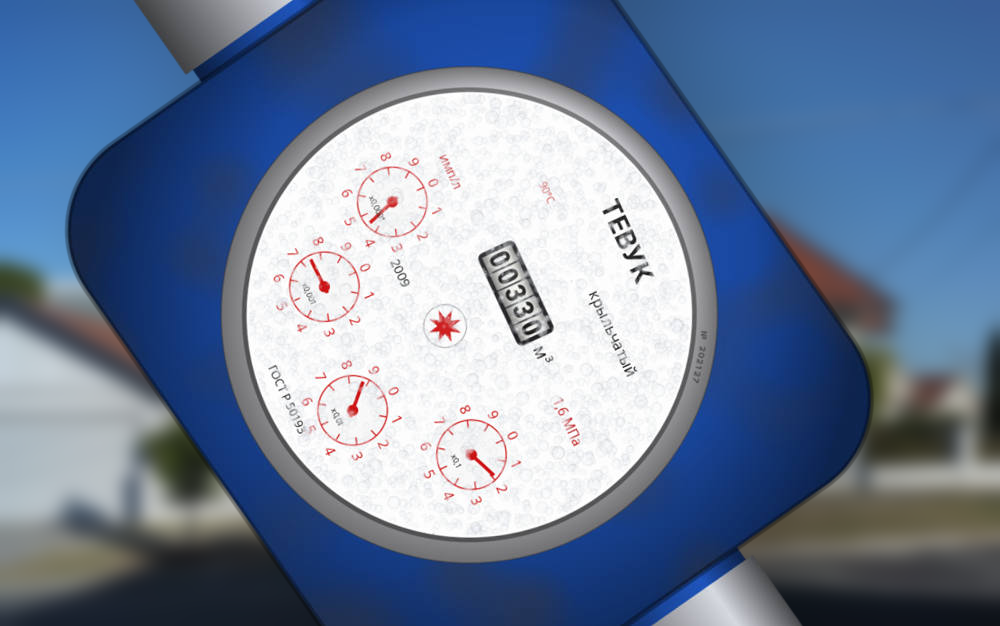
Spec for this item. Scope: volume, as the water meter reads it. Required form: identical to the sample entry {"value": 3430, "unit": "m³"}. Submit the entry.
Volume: {"value": 330.1874, "unit": "m³"}
